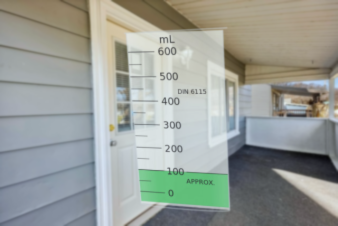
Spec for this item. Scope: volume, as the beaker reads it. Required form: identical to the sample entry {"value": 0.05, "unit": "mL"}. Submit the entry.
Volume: {"value": 100, "unit": "mL"}
